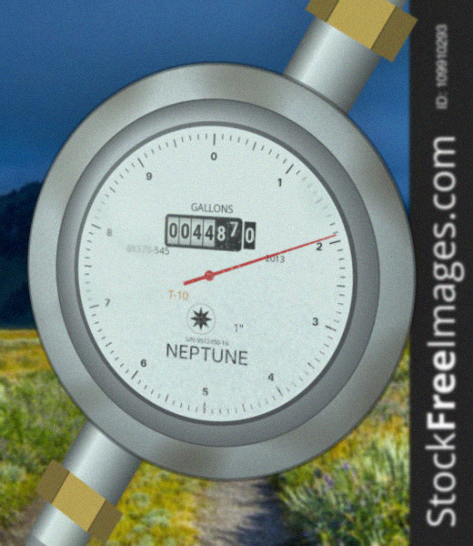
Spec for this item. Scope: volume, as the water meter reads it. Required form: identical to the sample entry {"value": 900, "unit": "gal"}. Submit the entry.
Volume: {"value": 44871.9, "unit": "gal"}
